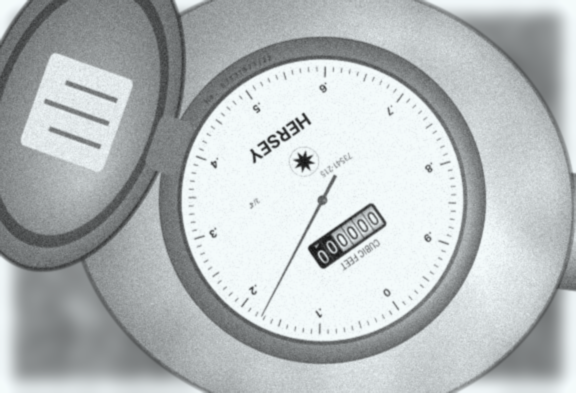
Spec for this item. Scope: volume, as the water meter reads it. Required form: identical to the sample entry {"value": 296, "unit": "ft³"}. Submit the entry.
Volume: {"value": 0.17, "unit": "ft³"}
